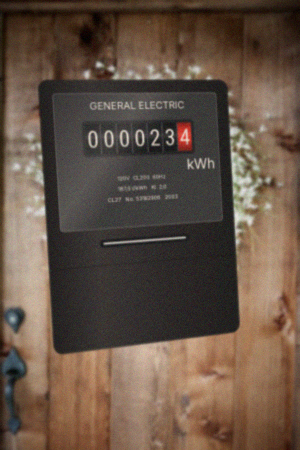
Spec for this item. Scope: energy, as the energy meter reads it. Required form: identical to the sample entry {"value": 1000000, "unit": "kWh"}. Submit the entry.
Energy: {"value": 23.4, "unit": "kWh"}
